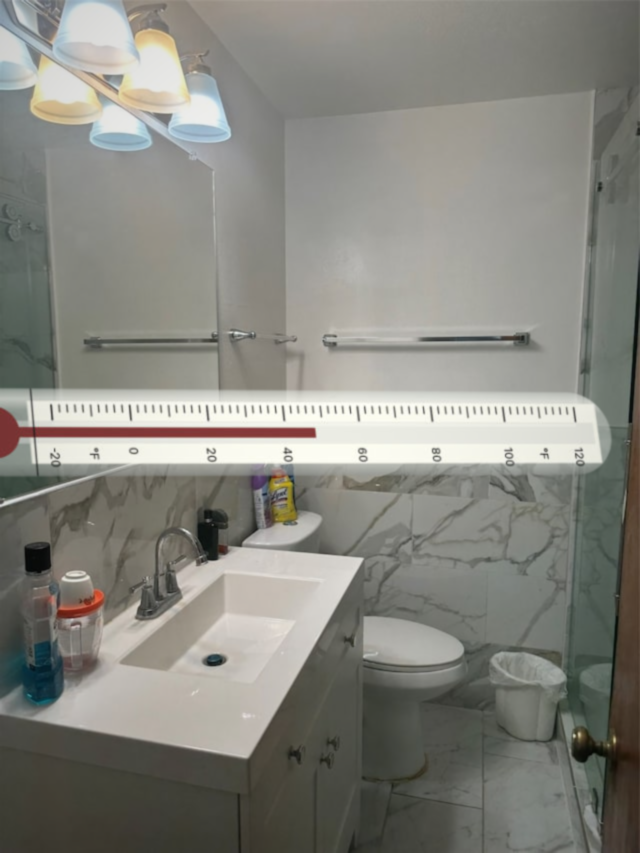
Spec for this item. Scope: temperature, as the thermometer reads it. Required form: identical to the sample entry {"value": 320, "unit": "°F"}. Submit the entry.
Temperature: {"value": 48, "unit": "°F"}
